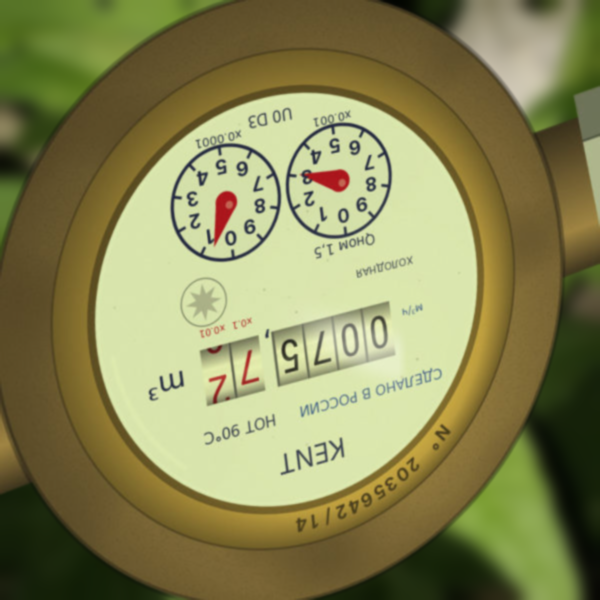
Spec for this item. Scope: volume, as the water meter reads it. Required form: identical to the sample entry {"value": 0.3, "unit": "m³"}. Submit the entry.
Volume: {"value": 75.7230, "unit": "m³"}
